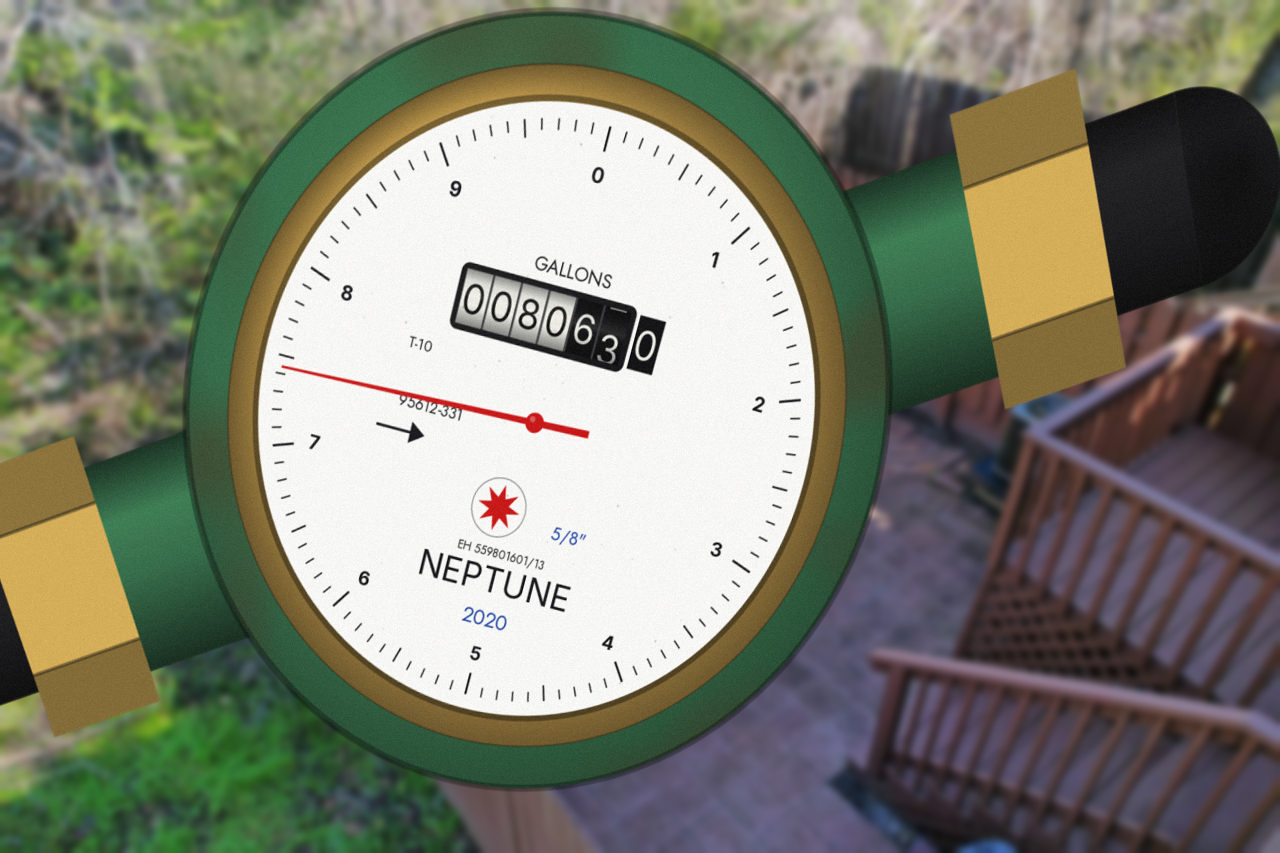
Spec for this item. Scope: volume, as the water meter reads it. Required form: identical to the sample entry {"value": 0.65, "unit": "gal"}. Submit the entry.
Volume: {"value": 80627.4, "unit": "gal"}
